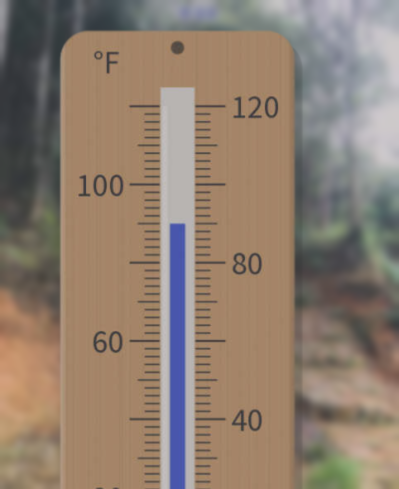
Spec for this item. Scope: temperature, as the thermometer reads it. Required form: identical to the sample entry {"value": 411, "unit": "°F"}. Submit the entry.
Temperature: {"value": 90, "unit": "°F"}
